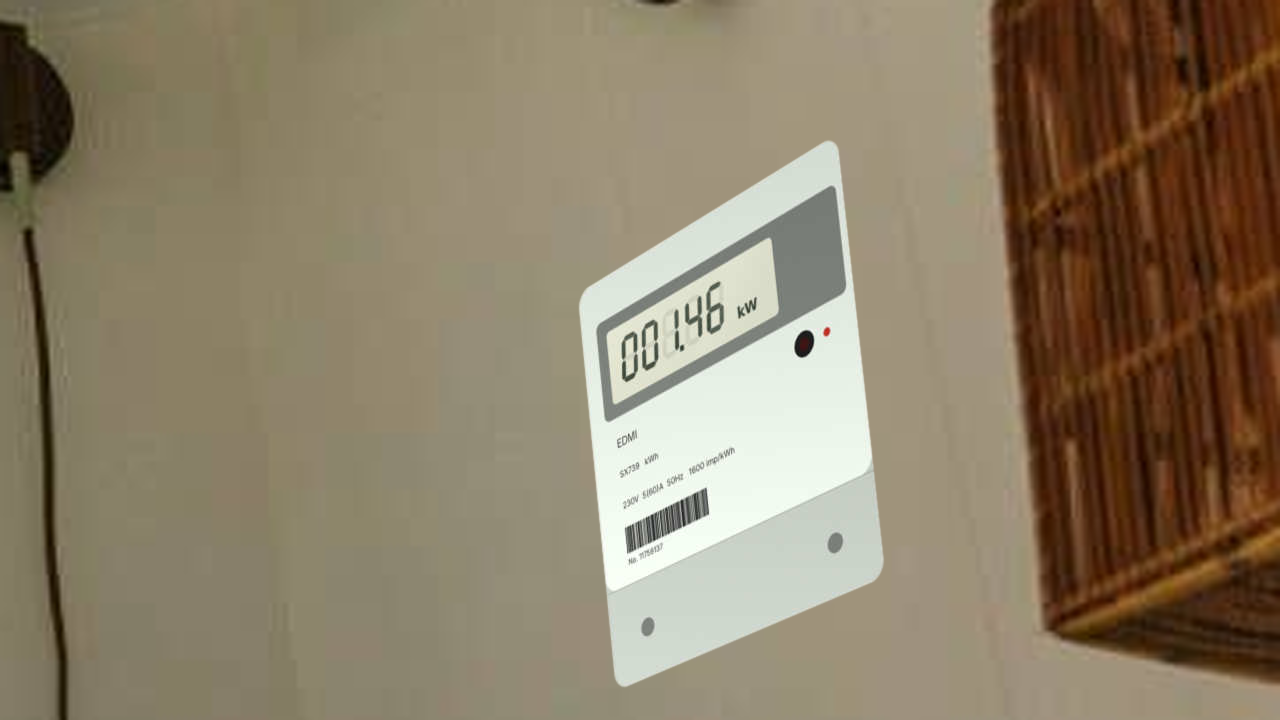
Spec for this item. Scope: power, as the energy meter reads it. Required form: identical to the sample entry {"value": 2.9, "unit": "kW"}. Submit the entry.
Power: {"value": 1.46, "unit": "kW"}
